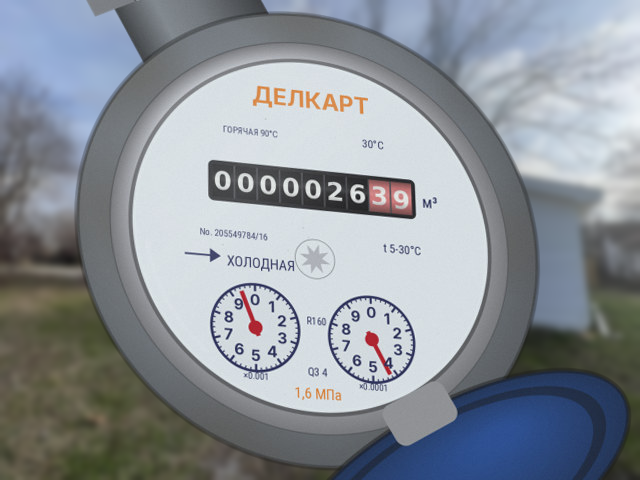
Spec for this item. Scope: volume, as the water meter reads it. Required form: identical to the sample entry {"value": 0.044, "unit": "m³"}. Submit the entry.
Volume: {"value": 26.3894, "unit": "m³"}
